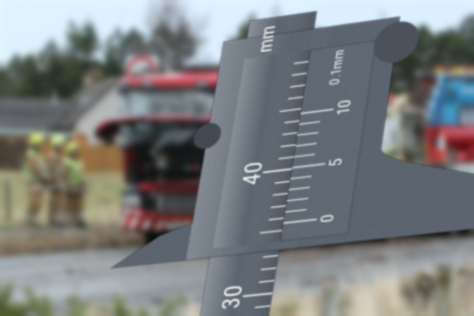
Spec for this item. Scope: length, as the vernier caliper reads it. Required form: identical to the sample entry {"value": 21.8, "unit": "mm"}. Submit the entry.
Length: {"value": 35.6, "unit": "mm"}
